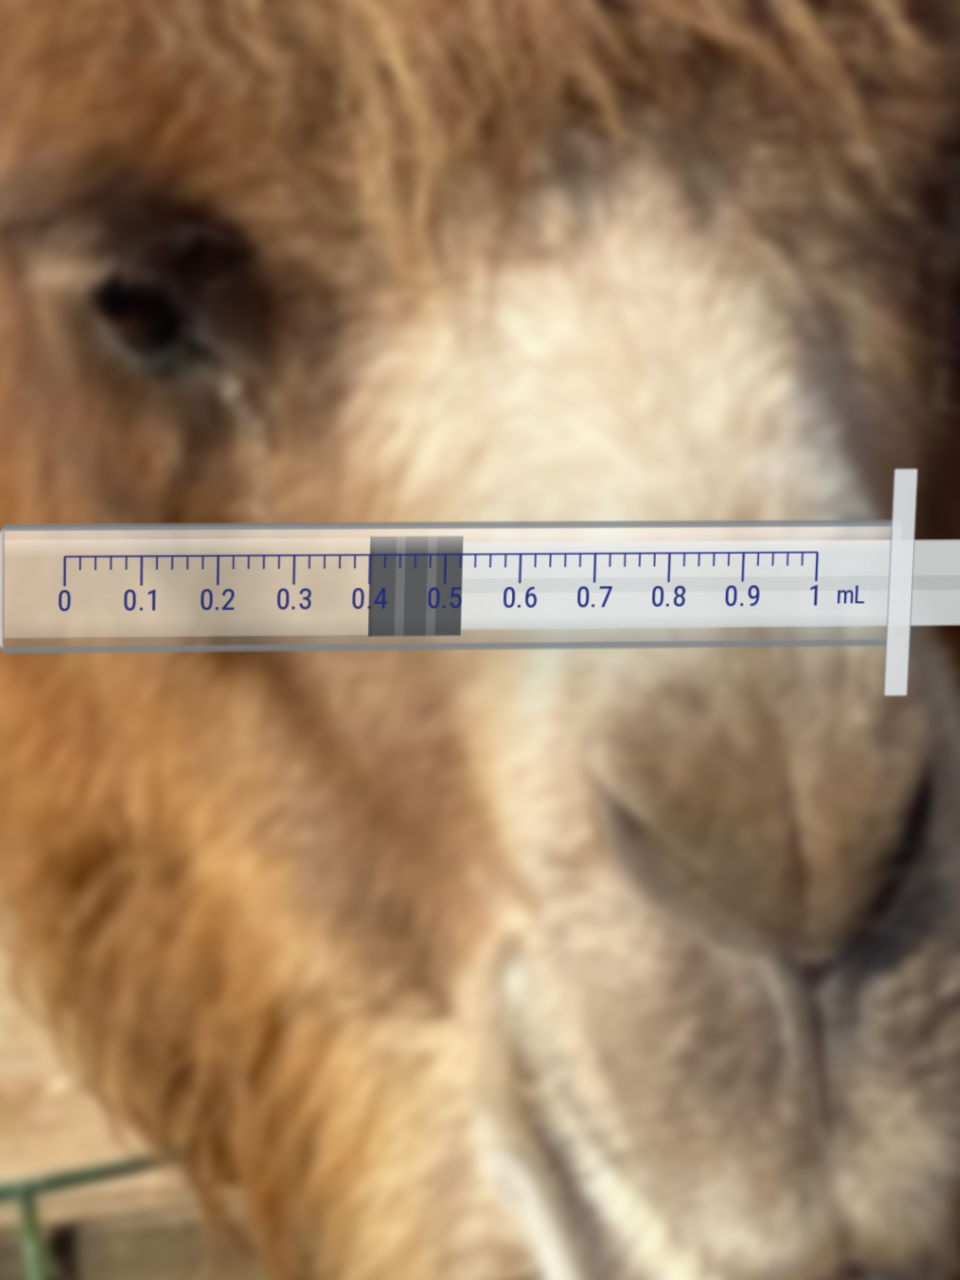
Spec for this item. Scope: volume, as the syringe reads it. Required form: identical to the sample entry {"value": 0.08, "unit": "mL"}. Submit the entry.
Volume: {"value": 0.4, "unit": "mL"}
